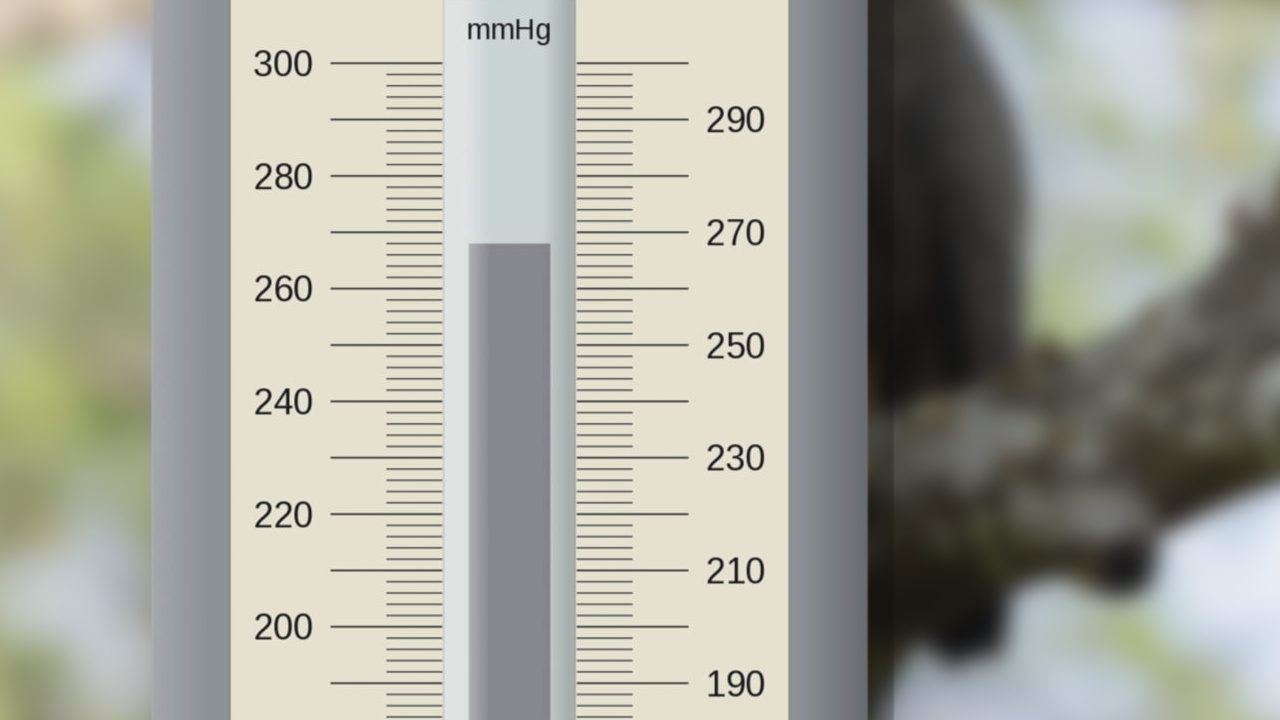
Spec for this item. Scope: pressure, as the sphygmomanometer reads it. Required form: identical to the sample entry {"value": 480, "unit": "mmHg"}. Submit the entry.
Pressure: {"value": 268, "unit": "mmHg"}
